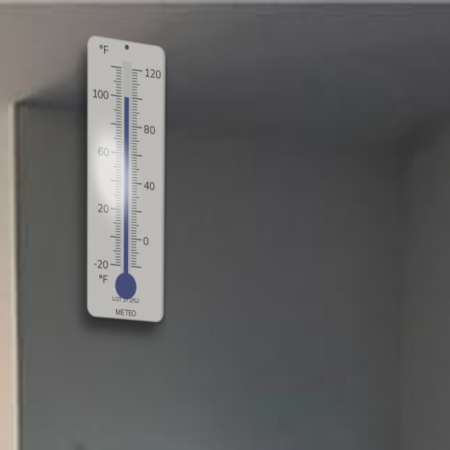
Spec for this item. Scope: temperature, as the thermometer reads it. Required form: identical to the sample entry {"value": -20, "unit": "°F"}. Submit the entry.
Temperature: {"value": 100, "unit": "°F"}
